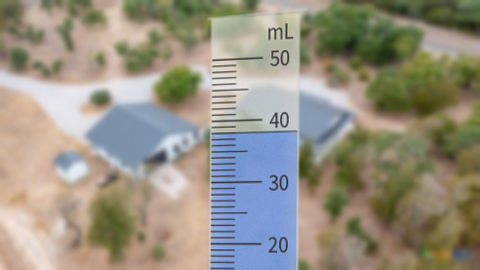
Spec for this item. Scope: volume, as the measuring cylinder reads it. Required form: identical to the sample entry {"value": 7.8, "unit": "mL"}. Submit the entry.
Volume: {"value": 38, "unit": "mL"}
